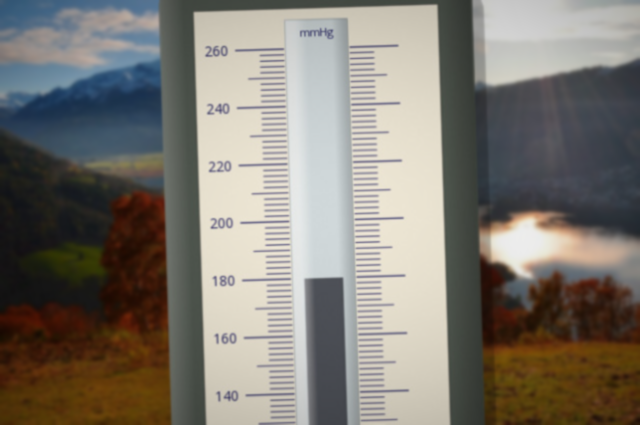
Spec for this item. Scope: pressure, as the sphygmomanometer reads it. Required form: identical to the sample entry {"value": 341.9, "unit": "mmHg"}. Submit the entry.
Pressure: {"value": 180, "unit": "mmHg"}
